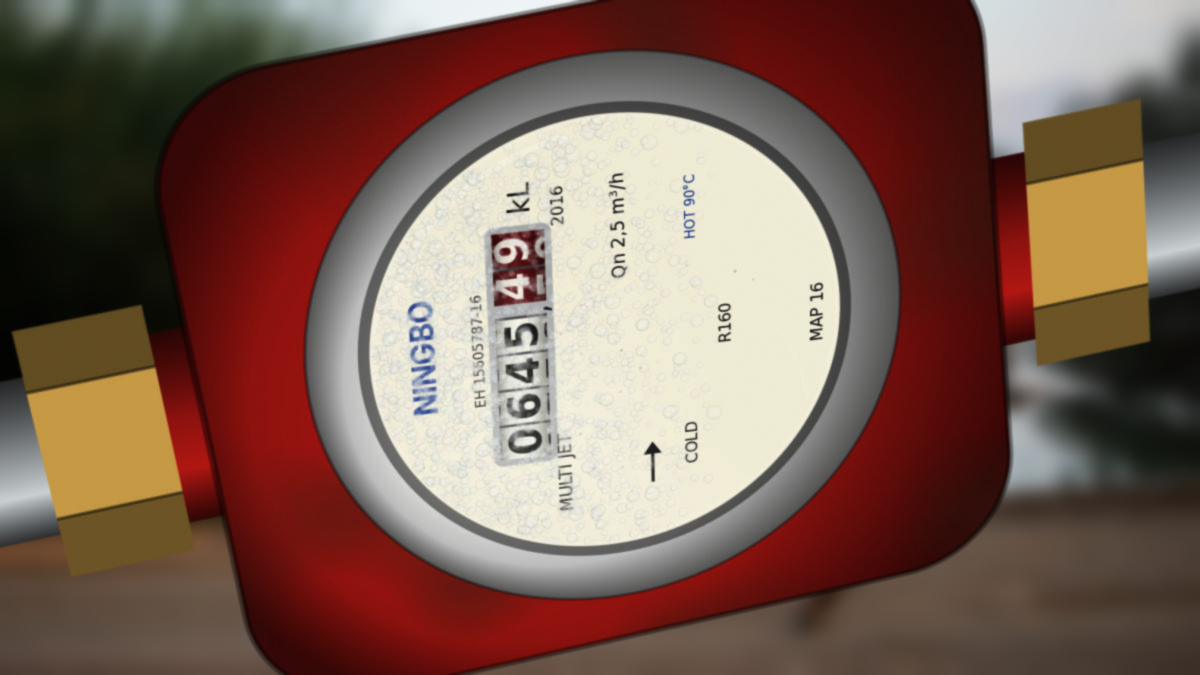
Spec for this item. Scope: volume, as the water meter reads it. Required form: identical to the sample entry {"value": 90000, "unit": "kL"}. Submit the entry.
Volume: {"value": 645.49, "unit": "kL"}
